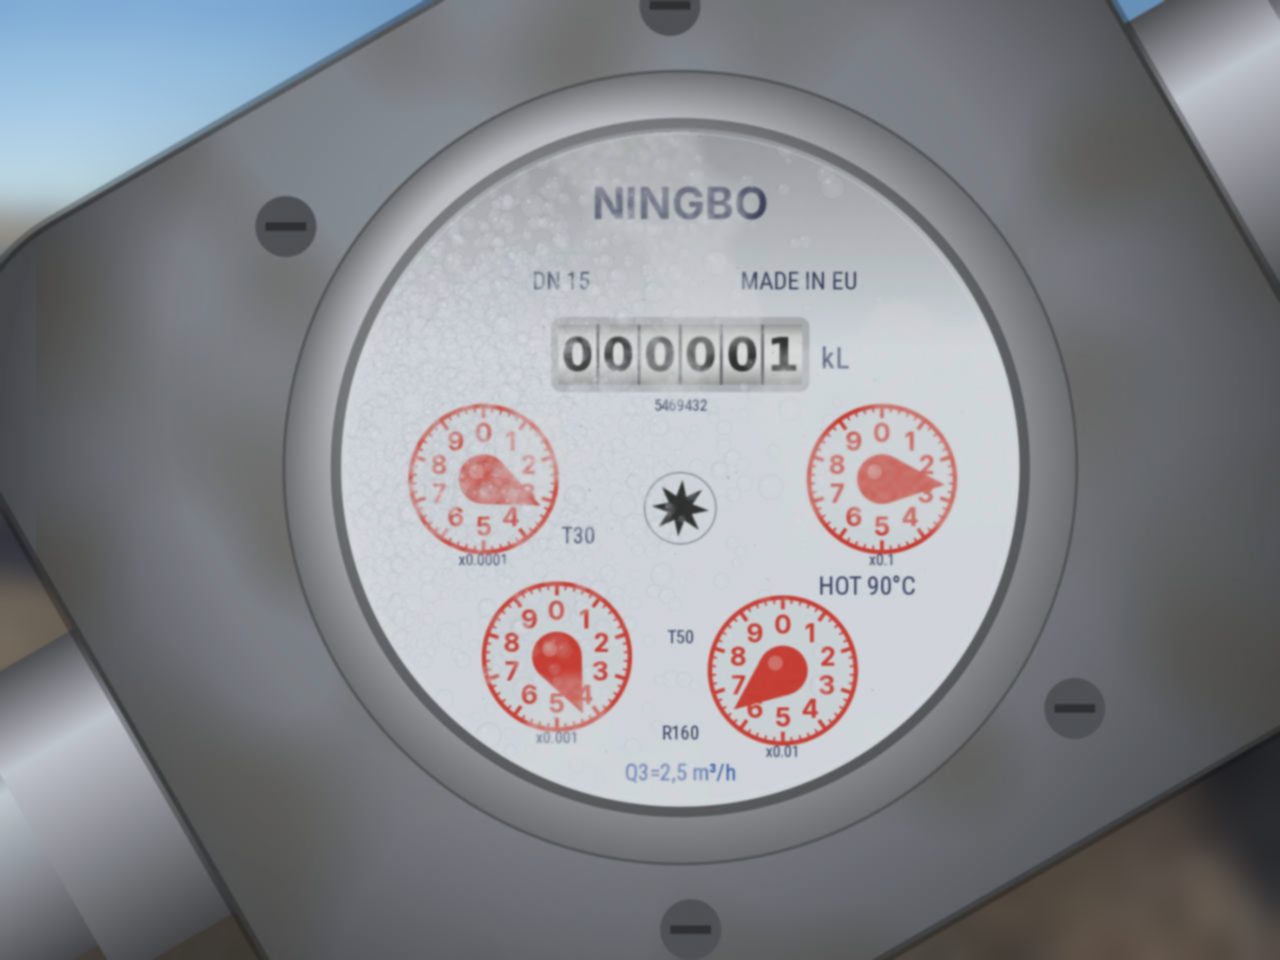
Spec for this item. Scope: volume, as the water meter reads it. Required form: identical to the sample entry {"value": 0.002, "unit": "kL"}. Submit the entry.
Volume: {"value": 1.2643, "unit": "kL"}
